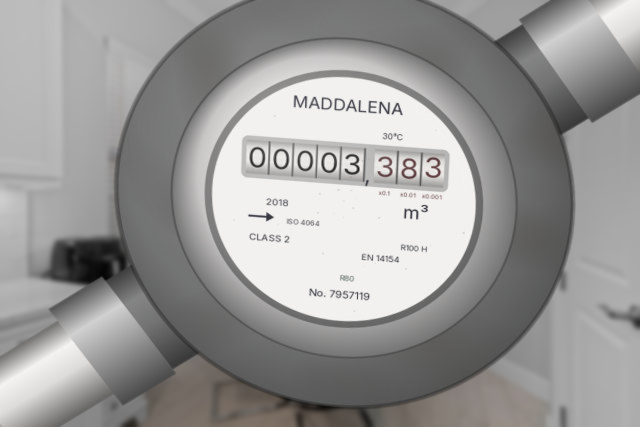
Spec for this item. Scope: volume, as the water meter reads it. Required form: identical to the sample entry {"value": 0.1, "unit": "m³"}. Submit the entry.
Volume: {"value": 3.383, "unit": "m³"}
